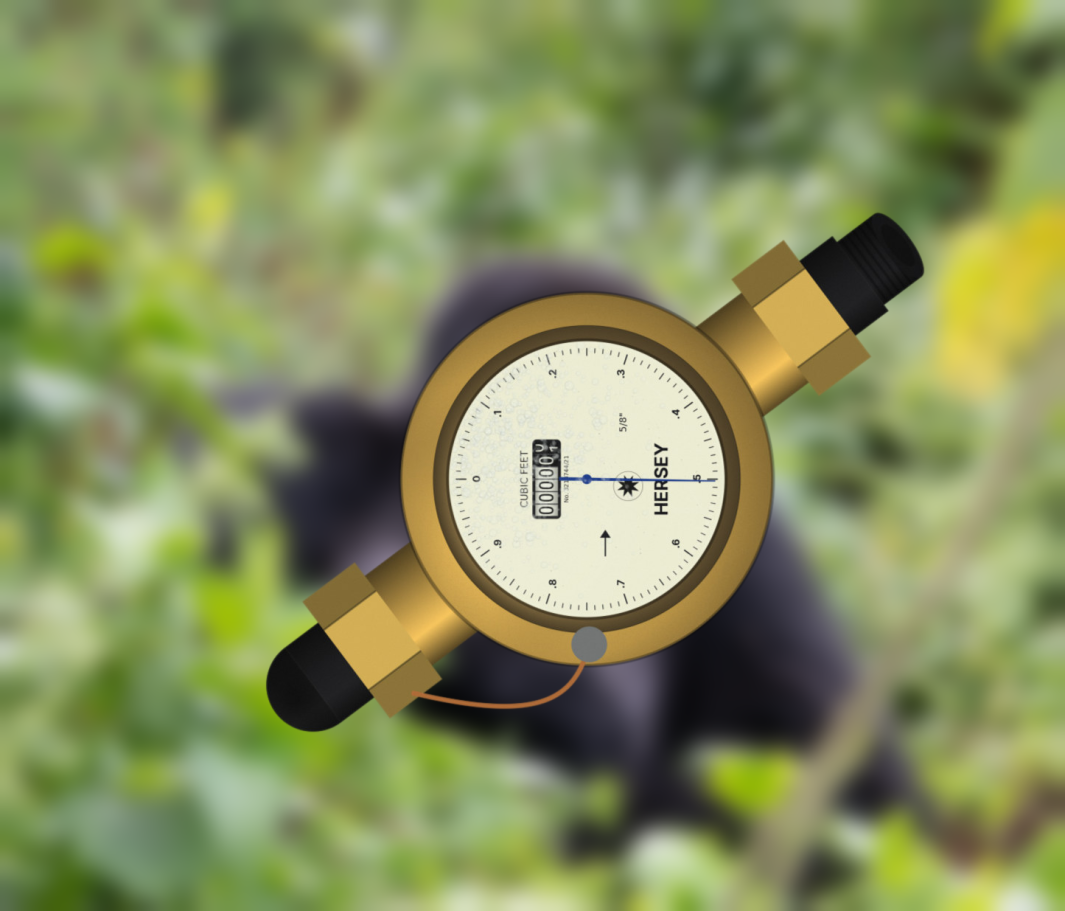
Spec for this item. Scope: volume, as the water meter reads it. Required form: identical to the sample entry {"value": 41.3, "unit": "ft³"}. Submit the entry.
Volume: {"value": 0.50, "unit": "ft³"}
